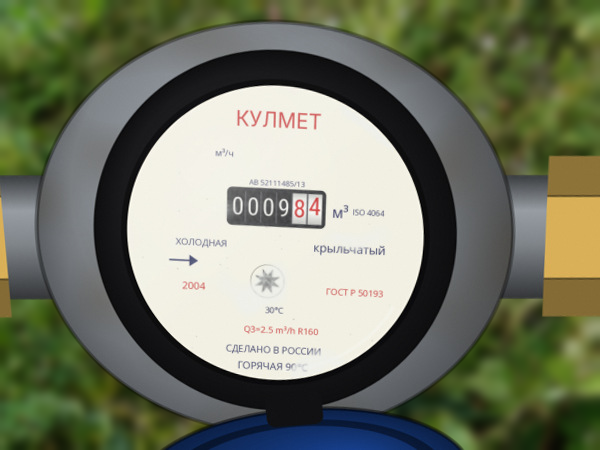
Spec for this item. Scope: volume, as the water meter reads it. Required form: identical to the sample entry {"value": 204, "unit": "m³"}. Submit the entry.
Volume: {"value": 9.84, "unit": "m³"}
